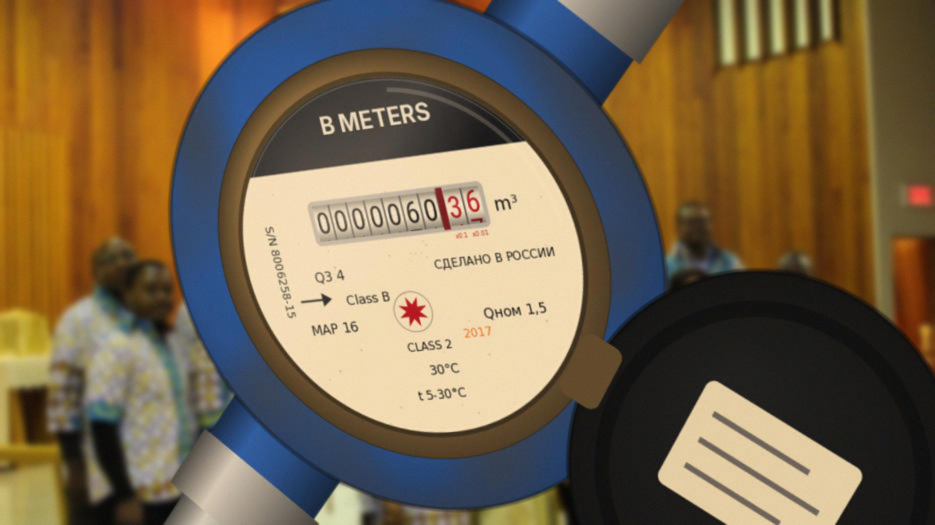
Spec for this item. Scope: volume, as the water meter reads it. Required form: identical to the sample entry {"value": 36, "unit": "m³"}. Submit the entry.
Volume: {"value": 60.36, "unit": "m³"}
